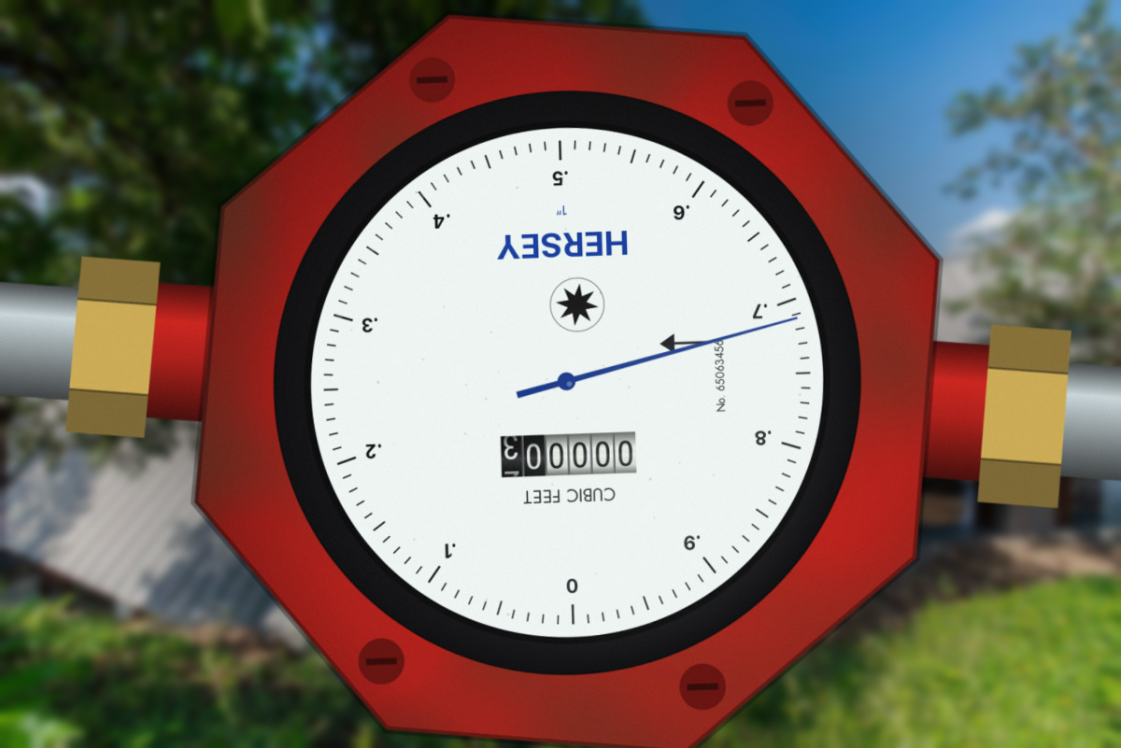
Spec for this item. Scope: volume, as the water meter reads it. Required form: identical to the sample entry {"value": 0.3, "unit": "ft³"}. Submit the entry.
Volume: {"value": 2.71, "unit": "ft³"}
